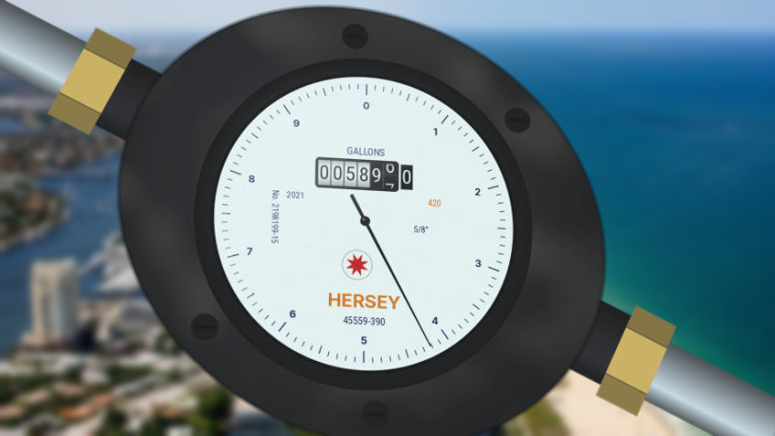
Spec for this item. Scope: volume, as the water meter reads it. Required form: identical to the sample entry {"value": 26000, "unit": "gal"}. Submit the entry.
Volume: {"value": 58964.2, "unit": "gal"}
